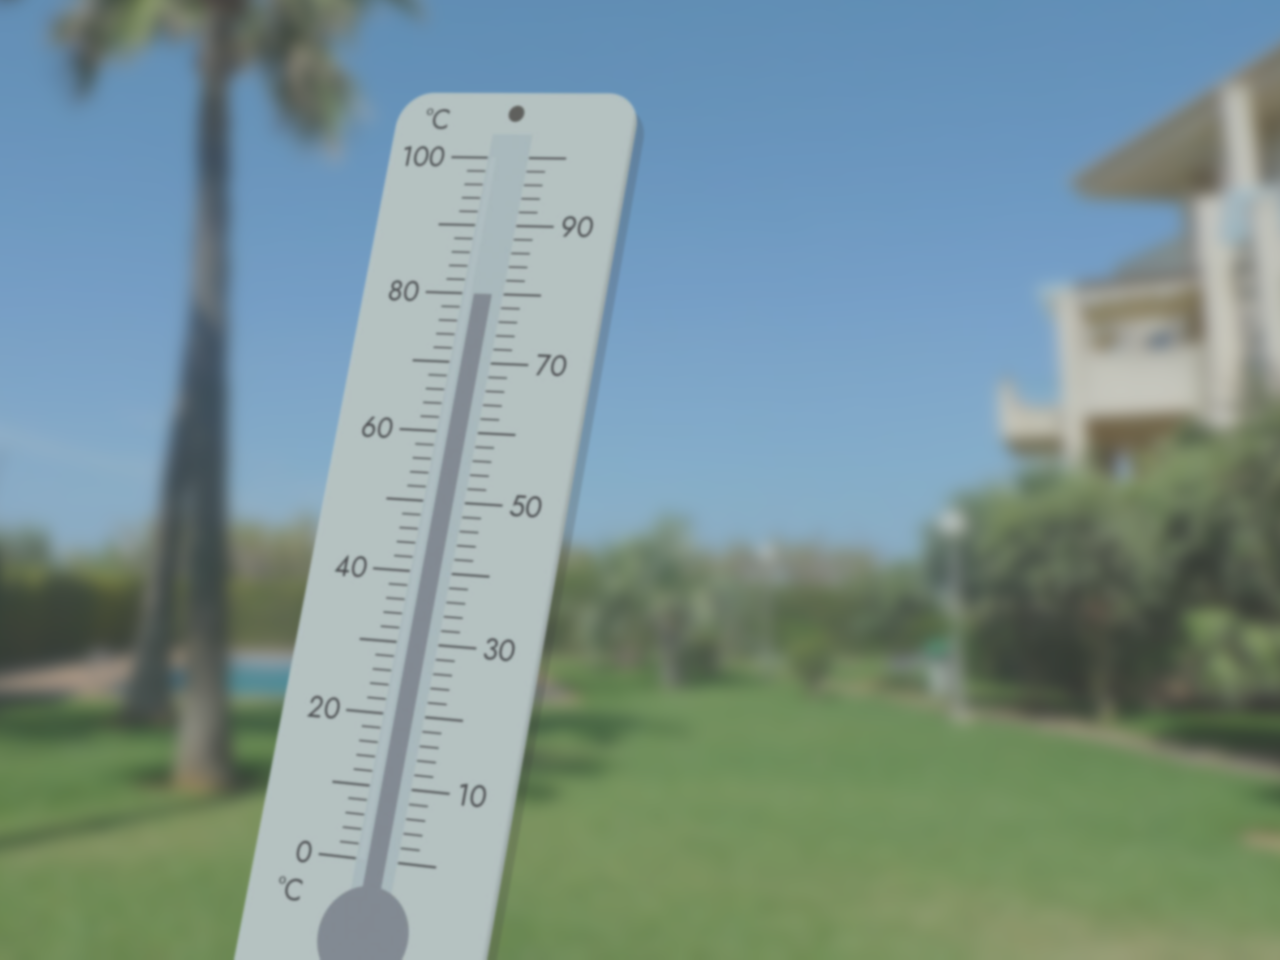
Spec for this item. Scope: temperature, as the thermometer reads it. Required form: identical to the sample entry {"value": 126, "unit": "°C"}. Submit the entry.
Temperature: {"value": 80, "unit": "°C"}
